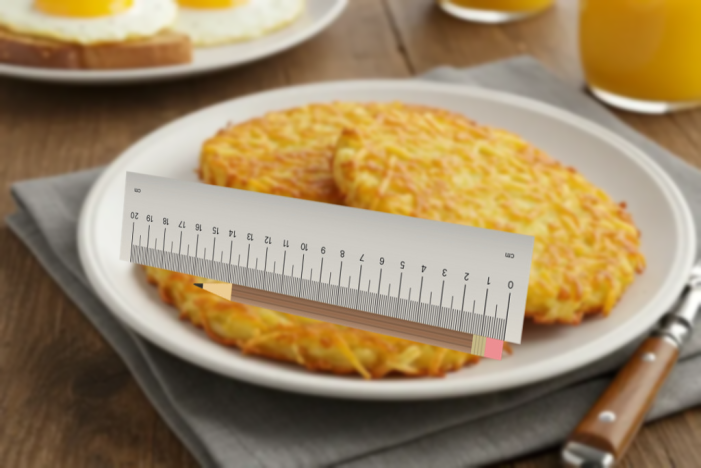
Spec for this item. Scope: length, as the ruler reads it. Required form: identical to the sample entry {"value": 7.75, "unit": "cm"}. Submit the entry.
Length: {"value": 16, "unit": "cm"}
